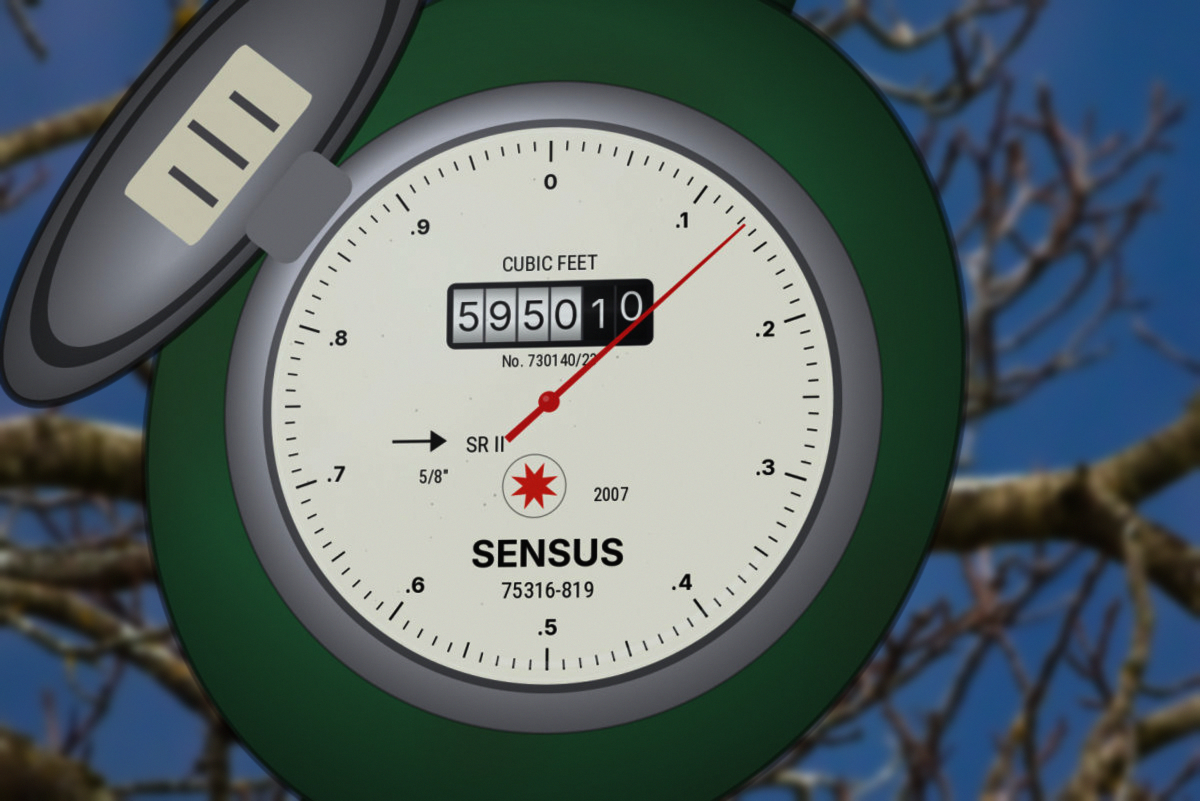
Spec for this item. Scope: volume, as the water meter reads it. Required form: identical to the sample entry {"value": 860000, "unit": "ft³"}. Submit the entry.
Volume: {"value": 595010.13, "unit": "ft³"}
